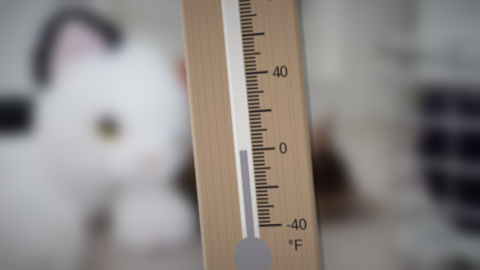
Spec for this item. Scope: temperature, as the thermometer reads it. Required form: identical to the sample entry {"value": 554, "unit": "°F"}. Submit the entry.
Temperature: {"value": 0, "unit": "°F"}
